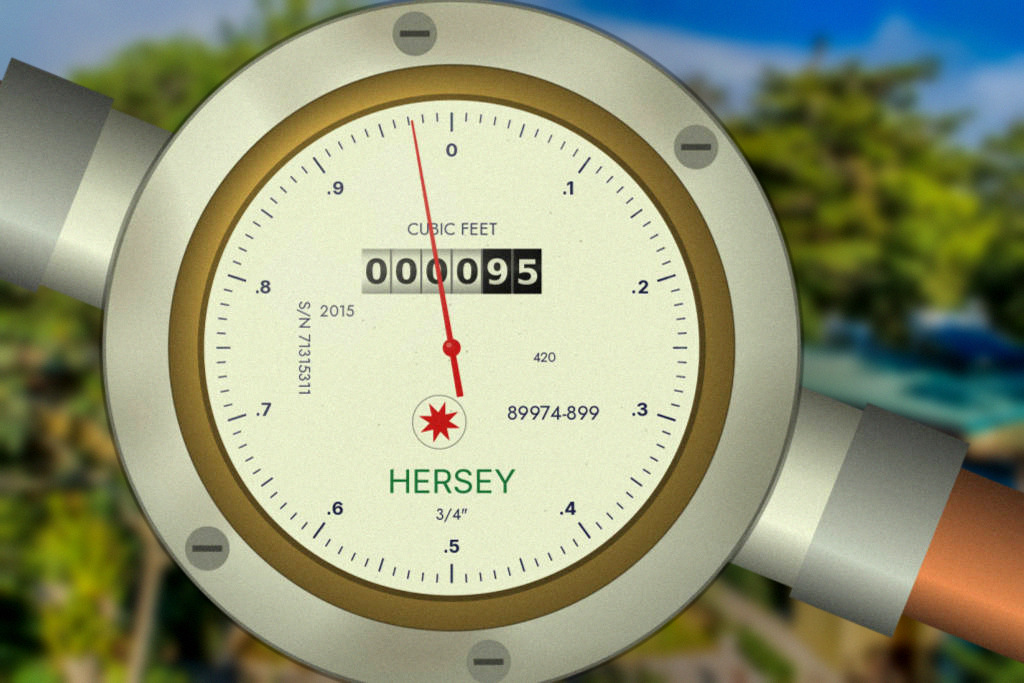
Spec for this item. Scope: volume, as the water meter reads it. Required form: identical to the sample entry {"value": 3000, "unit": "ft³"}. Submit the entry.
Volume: {"value": 94.97, "unit": "ft³"}
